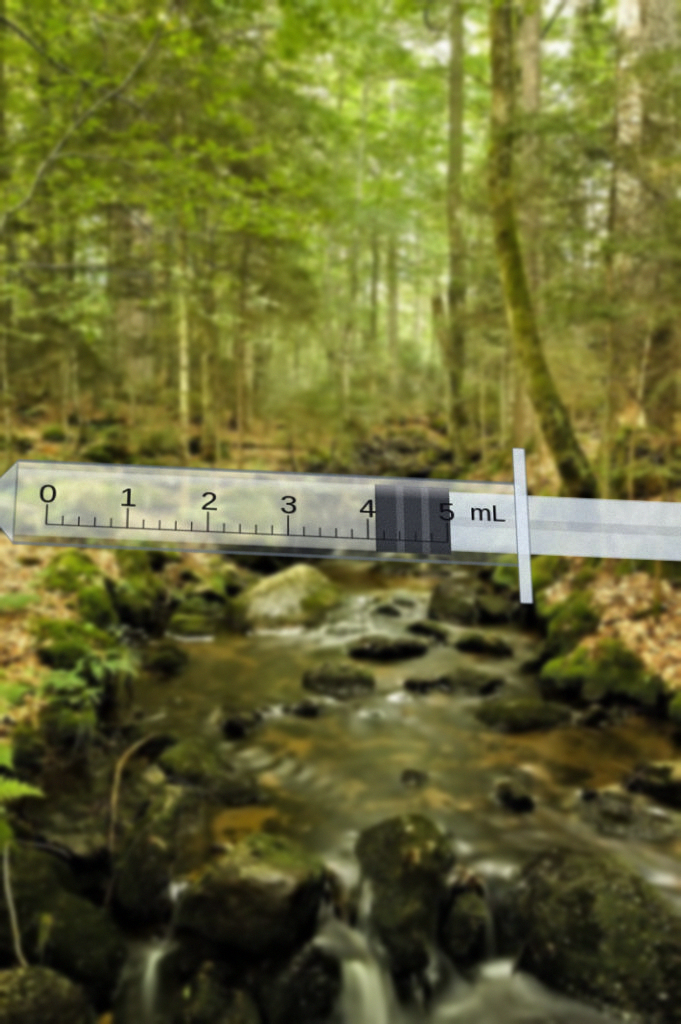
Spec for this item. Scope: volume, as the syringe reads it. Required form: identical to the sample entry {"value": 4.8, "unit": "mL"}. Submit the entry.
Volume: {"value": 4.1, "unit": "mL"}
